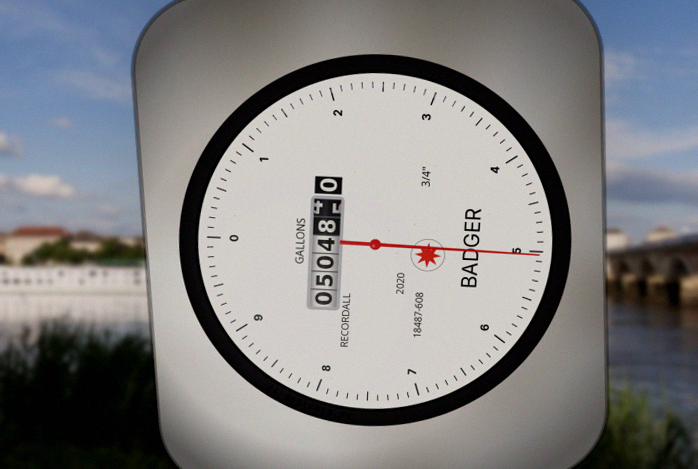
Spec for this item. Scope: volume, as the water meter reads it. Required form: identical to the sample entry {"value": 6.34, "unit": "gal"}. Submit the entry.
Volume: {"value": 504845.0, "unit": "gal"}
